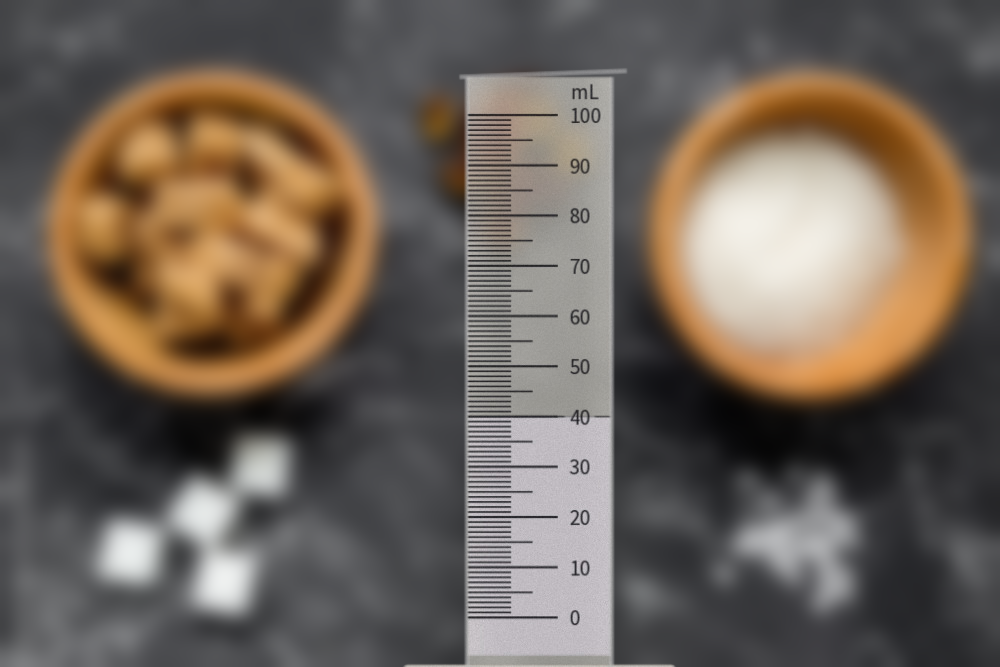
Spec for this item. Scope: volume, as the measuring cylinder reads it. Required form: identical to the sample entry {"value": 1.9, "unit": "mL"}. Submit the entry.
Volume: {"value": 40, "unit": "mL"}
